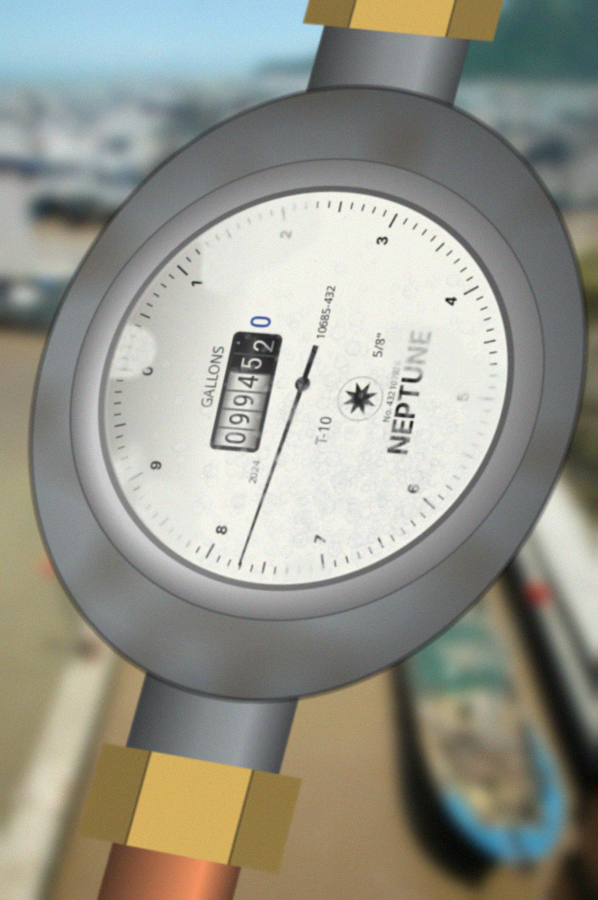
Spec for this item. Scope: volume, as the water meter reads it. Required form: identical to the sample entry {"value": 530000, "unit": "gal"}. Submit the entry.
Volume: {"value": 994517.7, "unit": "gal"}
